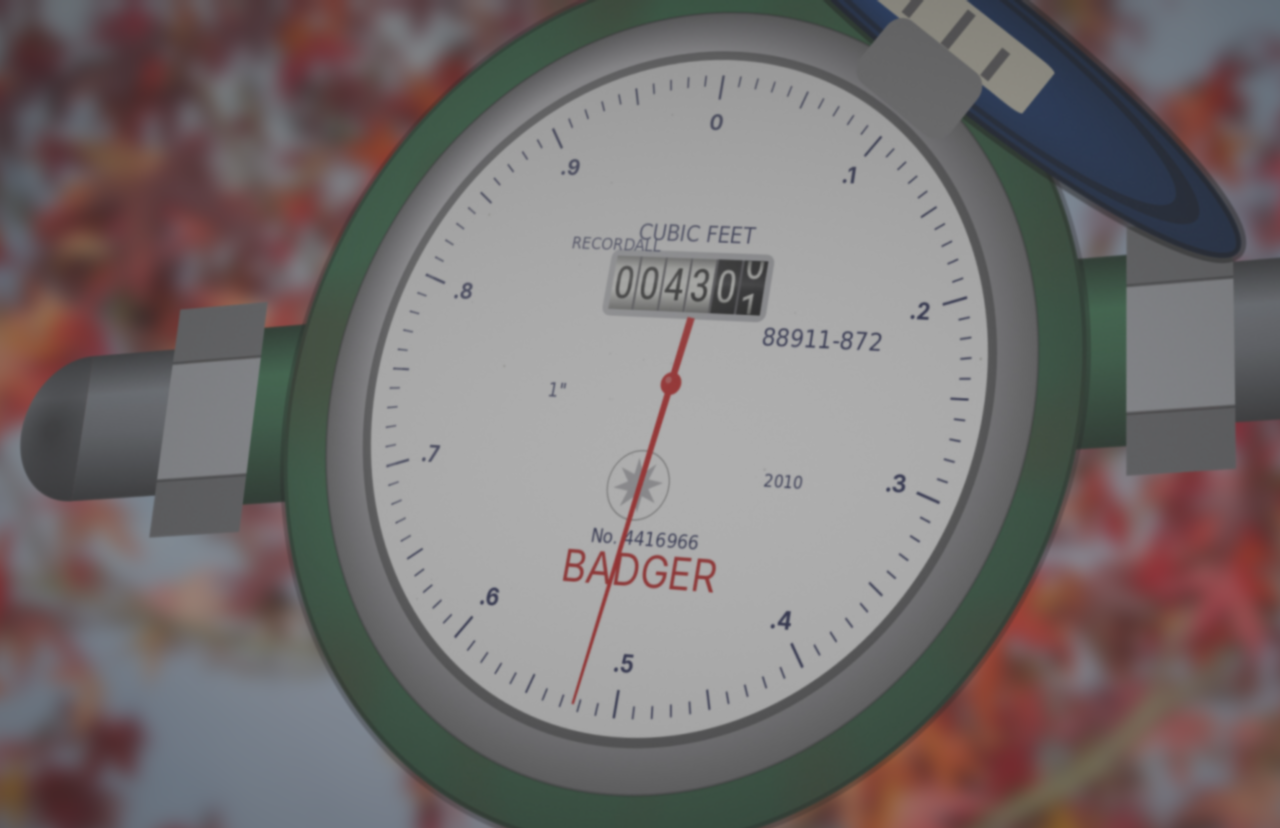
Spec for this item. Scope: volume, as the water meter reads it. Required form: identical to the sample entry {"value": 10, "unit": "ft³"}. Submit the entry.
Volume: {"value": 4300.52, "unit": "ft³"}
